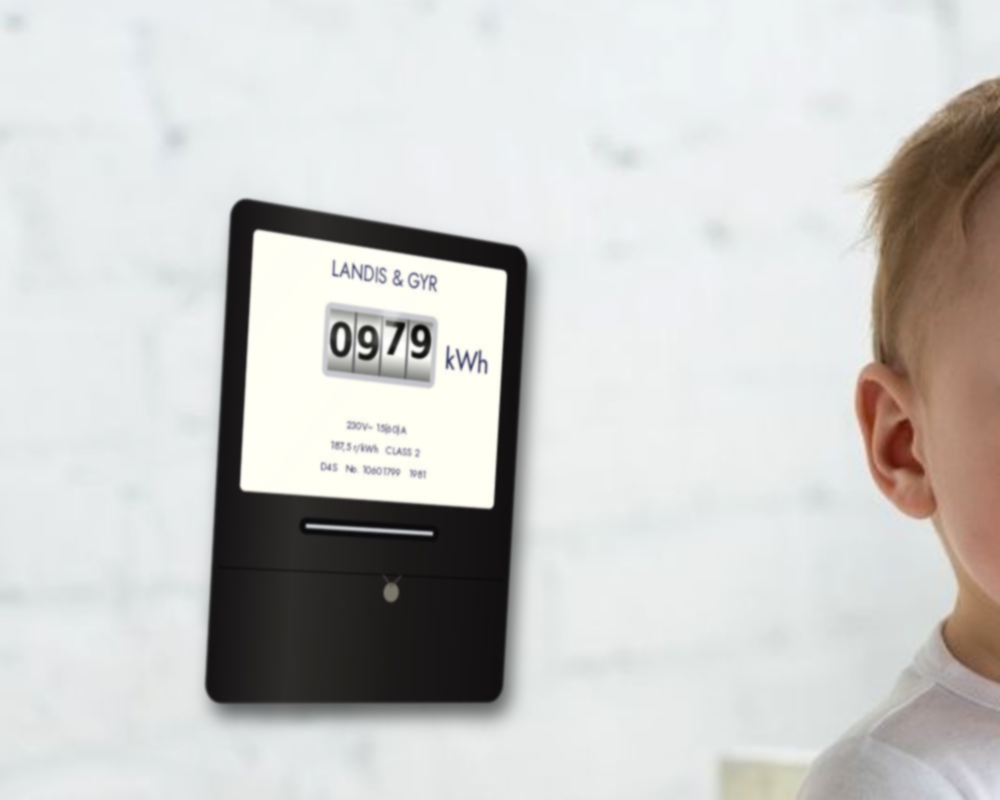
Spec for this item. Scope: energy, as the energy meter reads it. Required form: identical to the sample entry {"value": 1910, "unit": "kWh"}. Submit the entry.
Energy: {"value": 979, "unit": "kWh"}
